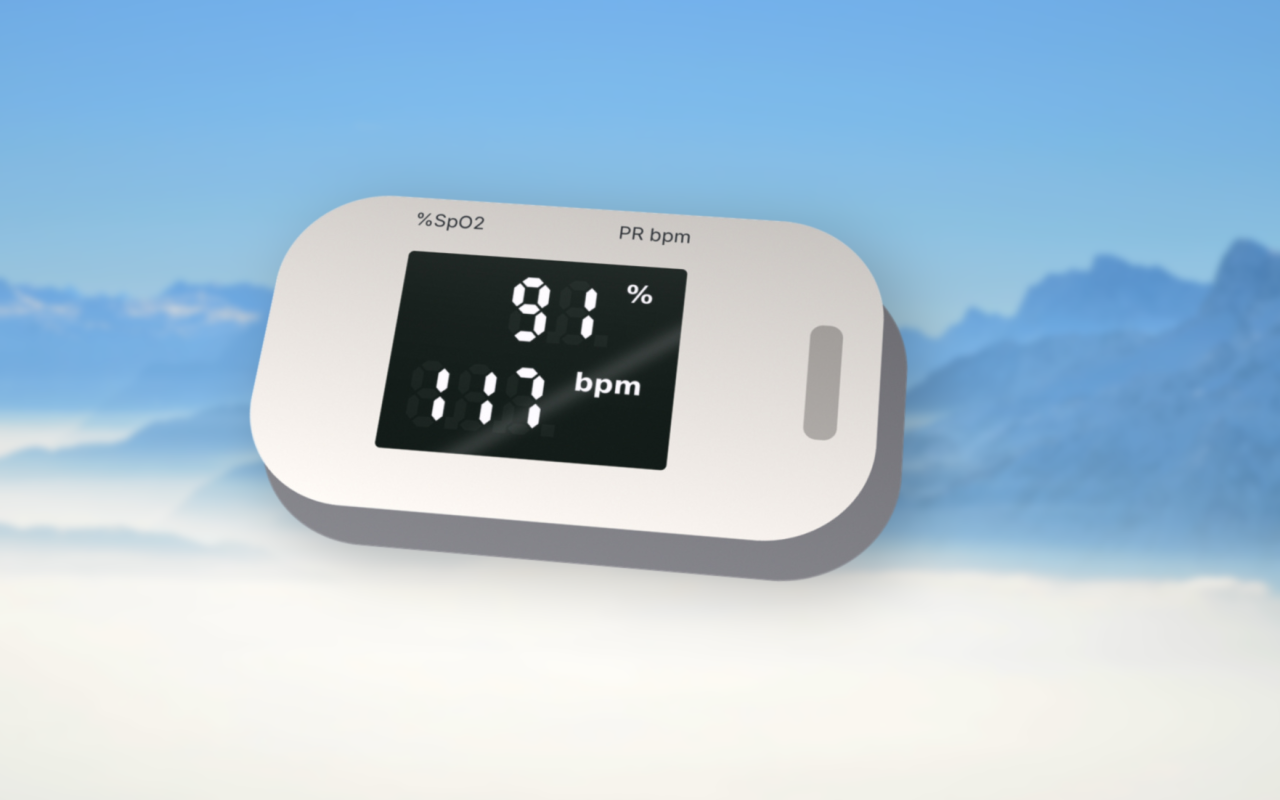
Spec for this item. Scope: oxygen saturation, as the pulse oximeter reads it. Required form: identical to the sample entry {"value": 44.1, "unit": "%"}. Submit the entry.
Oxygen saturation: {"value": 91, "unit": "%"}
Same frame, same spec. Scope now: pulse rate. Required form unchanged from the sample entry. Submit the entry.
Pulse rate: {"value": 117, "unit": "bpm"}
